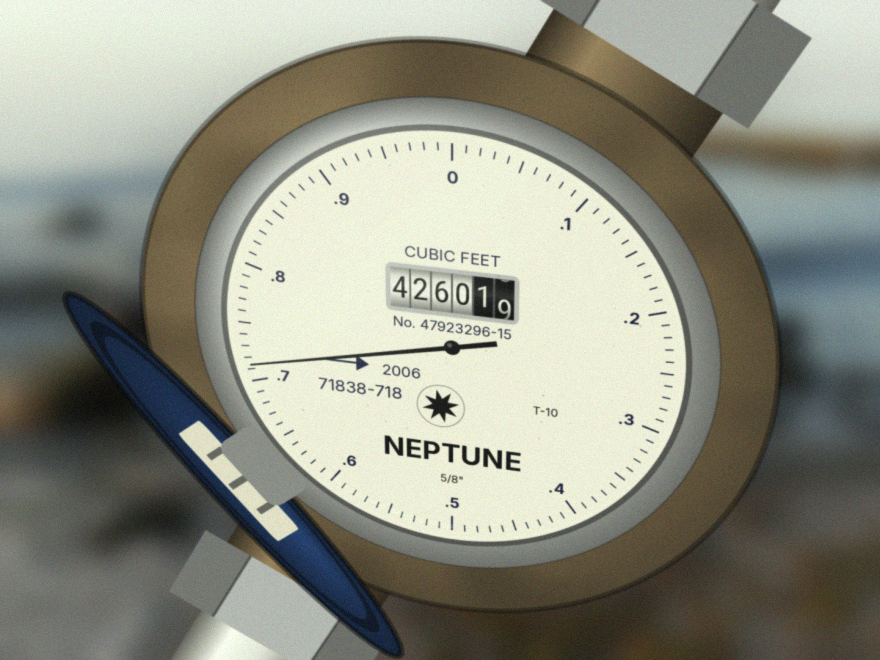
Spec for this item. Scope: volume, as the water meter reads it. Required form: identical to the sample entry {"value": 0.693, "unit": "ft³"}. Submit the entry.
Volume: {"value": 426018.71, "unit": "ft³"}
